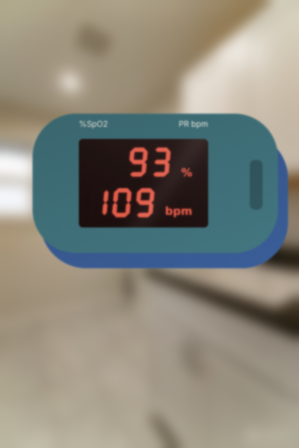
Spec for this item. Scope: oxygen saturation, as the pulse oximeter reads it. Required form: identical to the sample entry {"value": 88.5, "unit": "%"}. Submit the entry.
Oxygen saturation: {"value": 93, "unit": "%"}
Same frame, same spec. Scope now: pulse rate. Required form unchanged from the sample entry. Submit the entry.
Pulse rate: {"value": 109, "unit": "bpm"}
